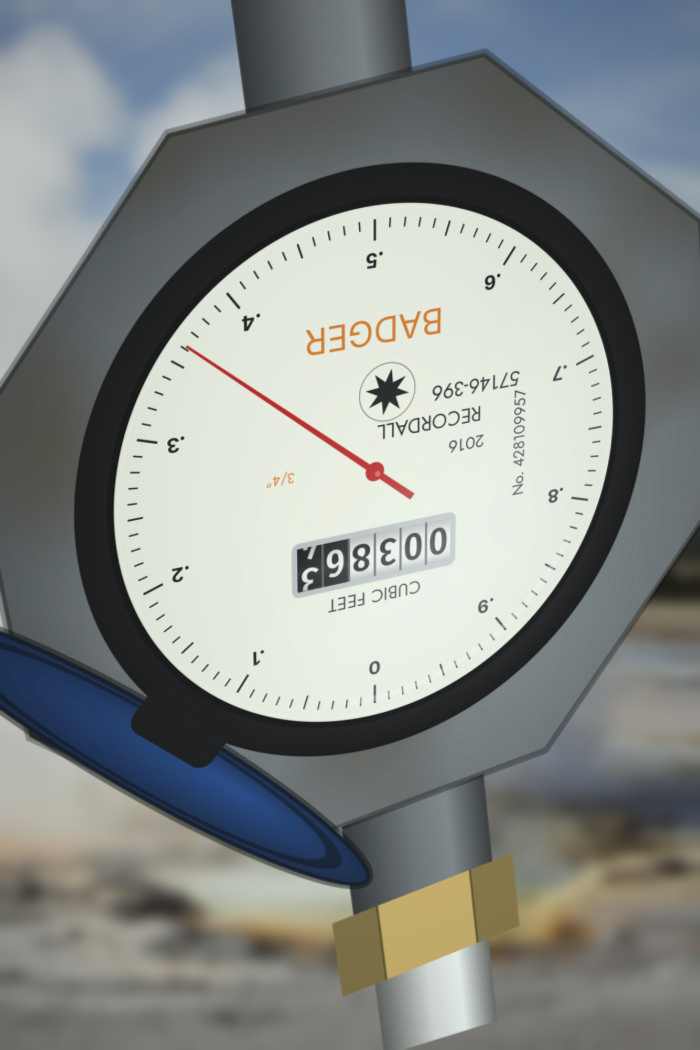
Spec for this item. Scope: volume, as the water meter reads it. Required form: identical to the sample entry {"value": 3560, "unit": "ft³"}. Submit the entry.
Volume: {"value": 3863.36, "unit": "ft³"}
